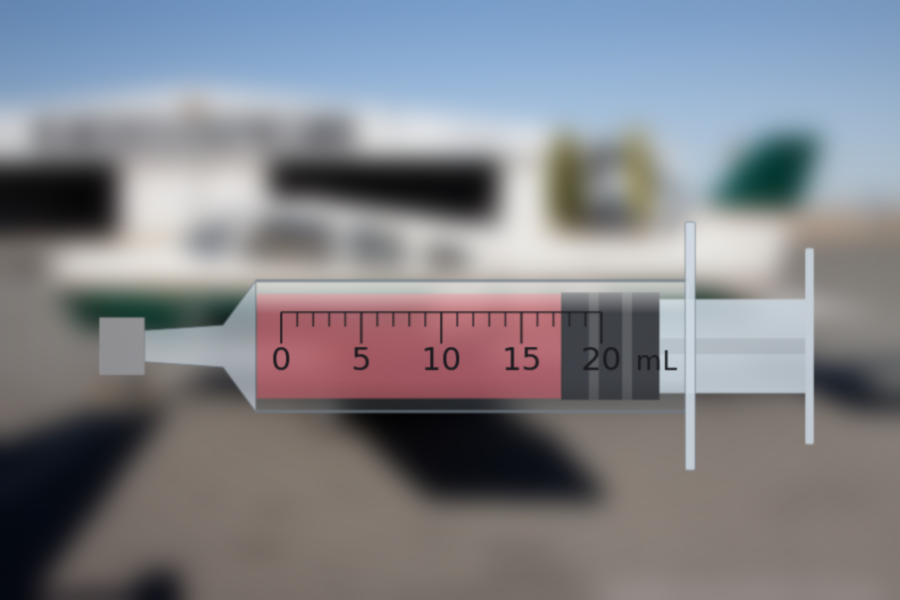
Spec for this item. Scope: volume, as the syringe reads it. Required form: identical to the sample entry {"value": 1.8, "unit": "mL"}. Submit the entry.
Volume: {"value": 17.5, "unit": "mL"}
